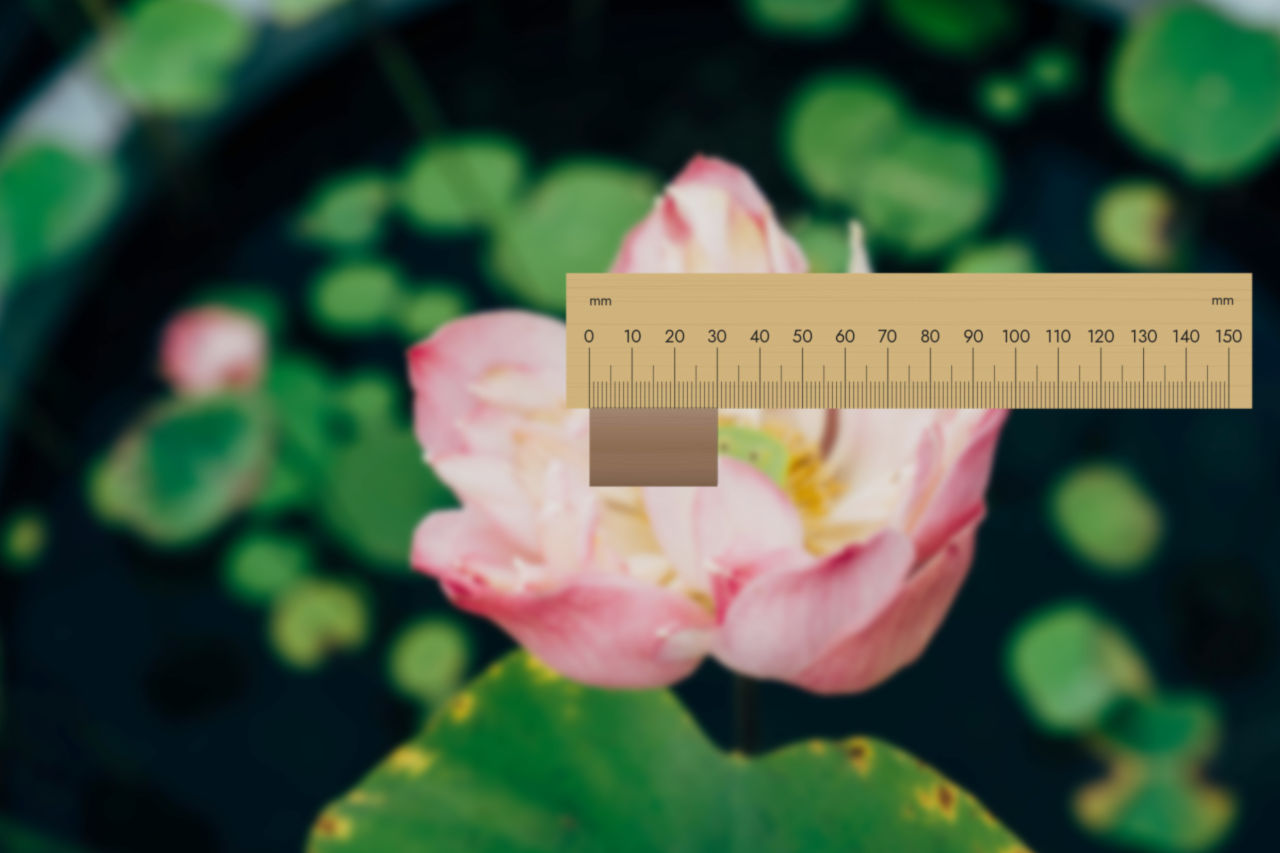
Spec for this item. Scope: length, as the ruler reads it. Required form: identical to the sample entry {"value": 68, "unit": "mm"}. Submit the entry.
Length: {"value": 30, "unit": "mm"}
